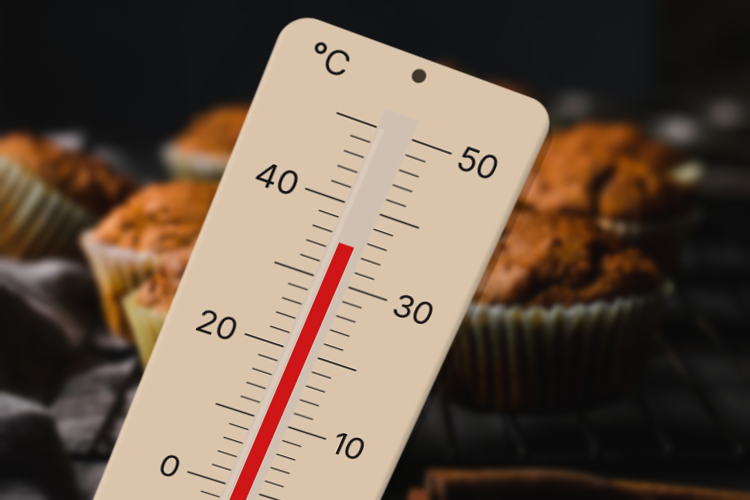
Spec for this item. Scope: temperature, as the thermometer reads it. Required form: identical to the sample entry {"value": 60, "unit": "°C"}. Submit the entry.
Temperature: {"value": 35, "unit": "°C"}
